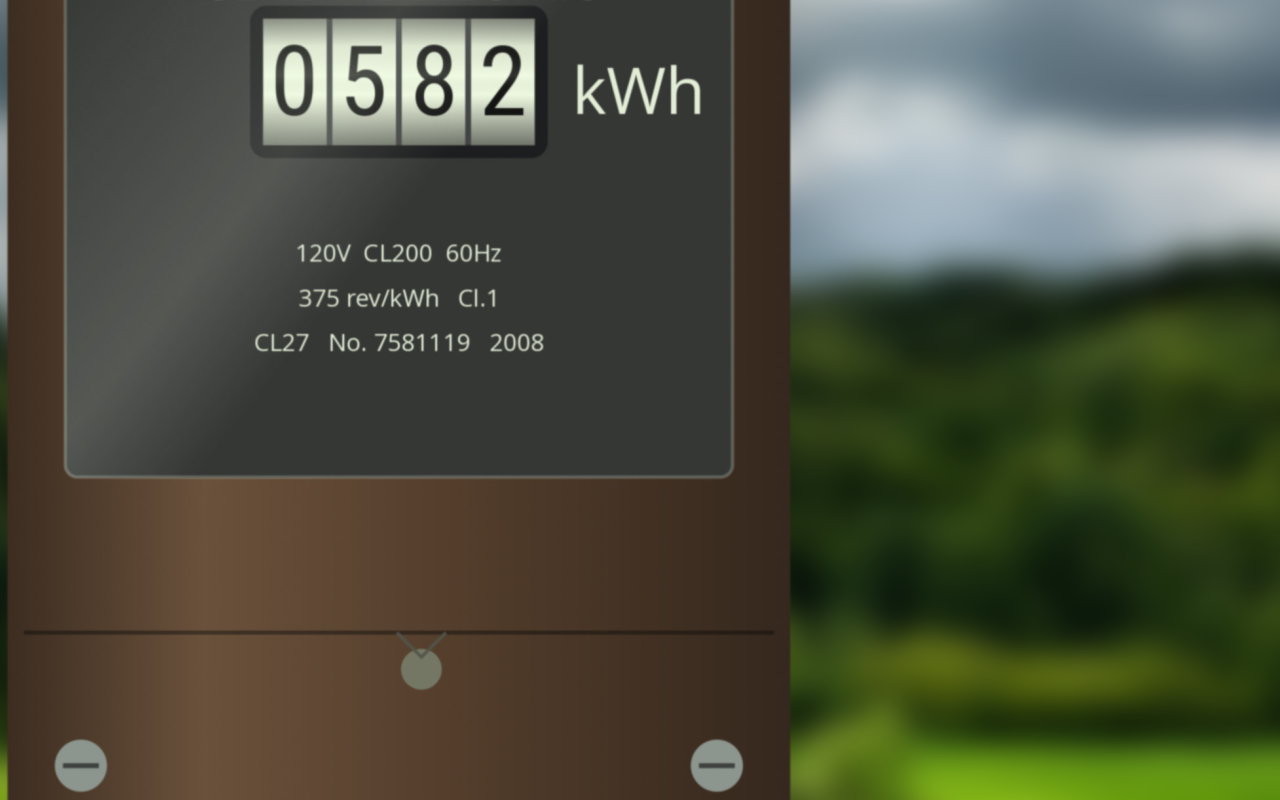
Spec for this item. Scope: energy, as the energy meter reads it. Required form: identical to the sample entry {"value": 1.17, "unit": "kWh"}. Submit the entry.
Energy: {"value": 582, "unit": "kWh"}
